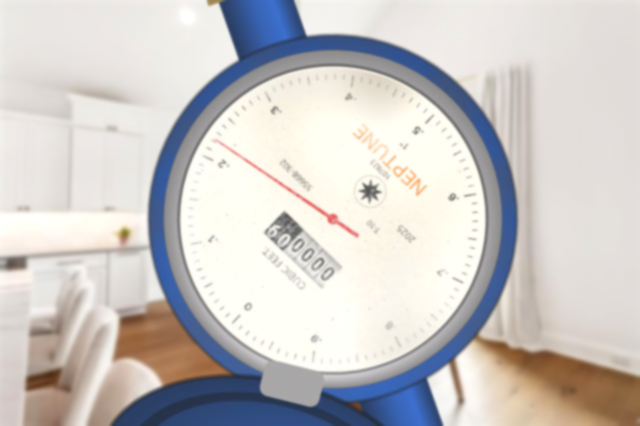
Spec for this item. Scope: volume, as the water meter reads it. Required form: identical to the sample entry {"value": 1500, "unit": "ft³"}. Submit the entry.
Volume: {"value": 9.22, "unit": "ft³"}
